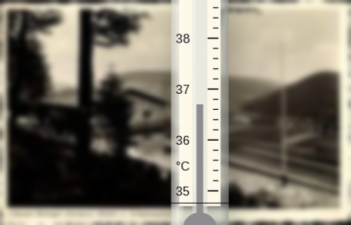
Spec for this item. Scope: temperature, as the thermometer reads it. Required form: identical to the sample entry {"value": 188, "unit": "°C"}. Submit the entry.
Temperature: {"value": 36.7, "unit": "°C"}
